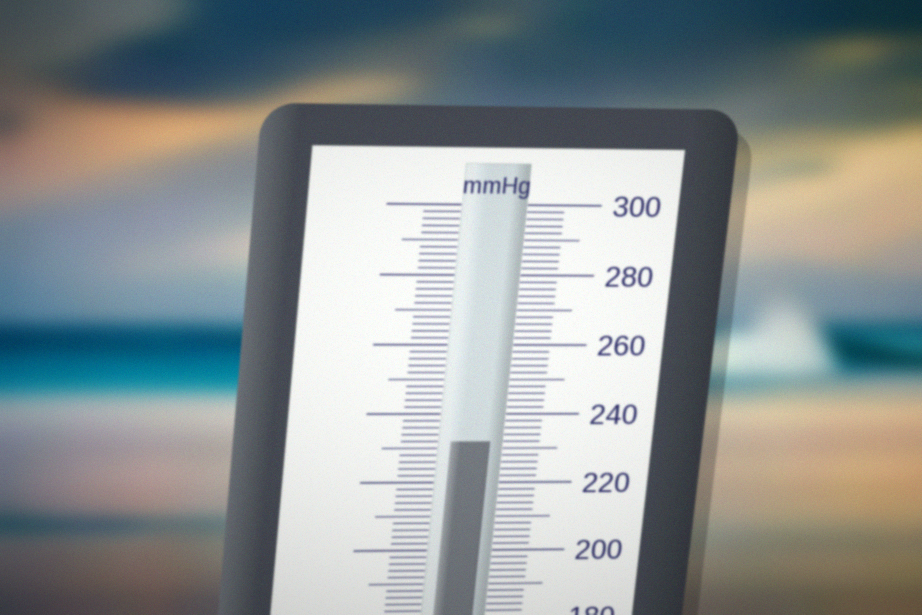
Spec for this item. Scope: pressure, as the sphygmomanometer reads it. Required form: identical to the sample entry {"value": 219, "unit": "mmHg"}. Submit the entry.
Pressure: {"value": 232, "unit": "mmHg"}
